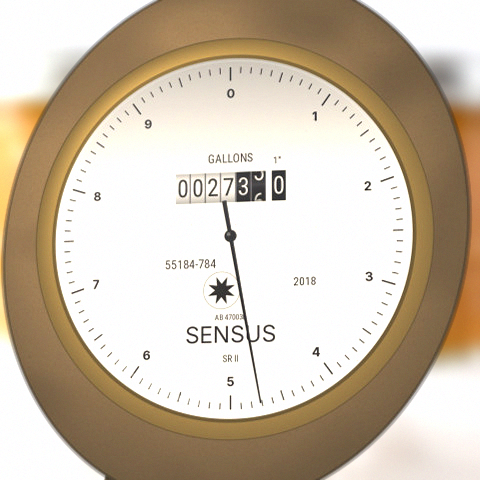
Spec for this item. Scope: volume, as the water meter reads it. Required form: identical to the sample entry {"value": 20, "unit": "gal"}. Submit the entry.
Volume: {"value": 27354.7, "unit": "gal"}
